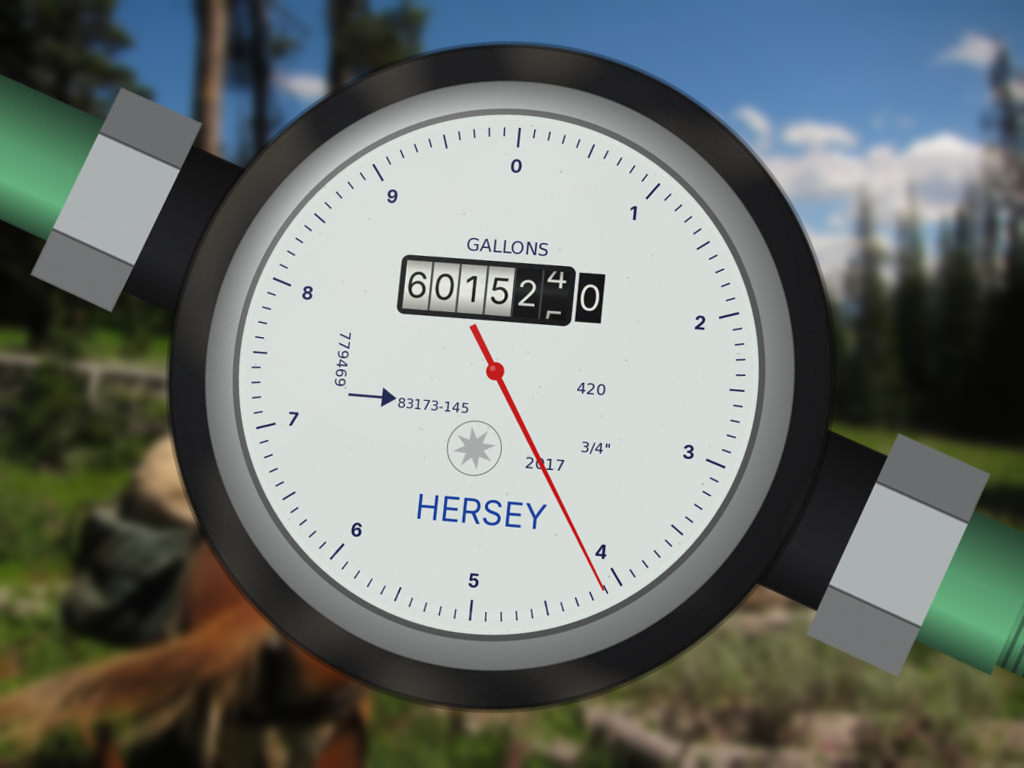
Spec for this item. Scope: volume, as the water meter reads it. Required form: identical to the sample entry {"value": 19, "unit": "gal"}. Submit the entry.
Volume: {"value": 6015244.1, "unit": "gal"}
